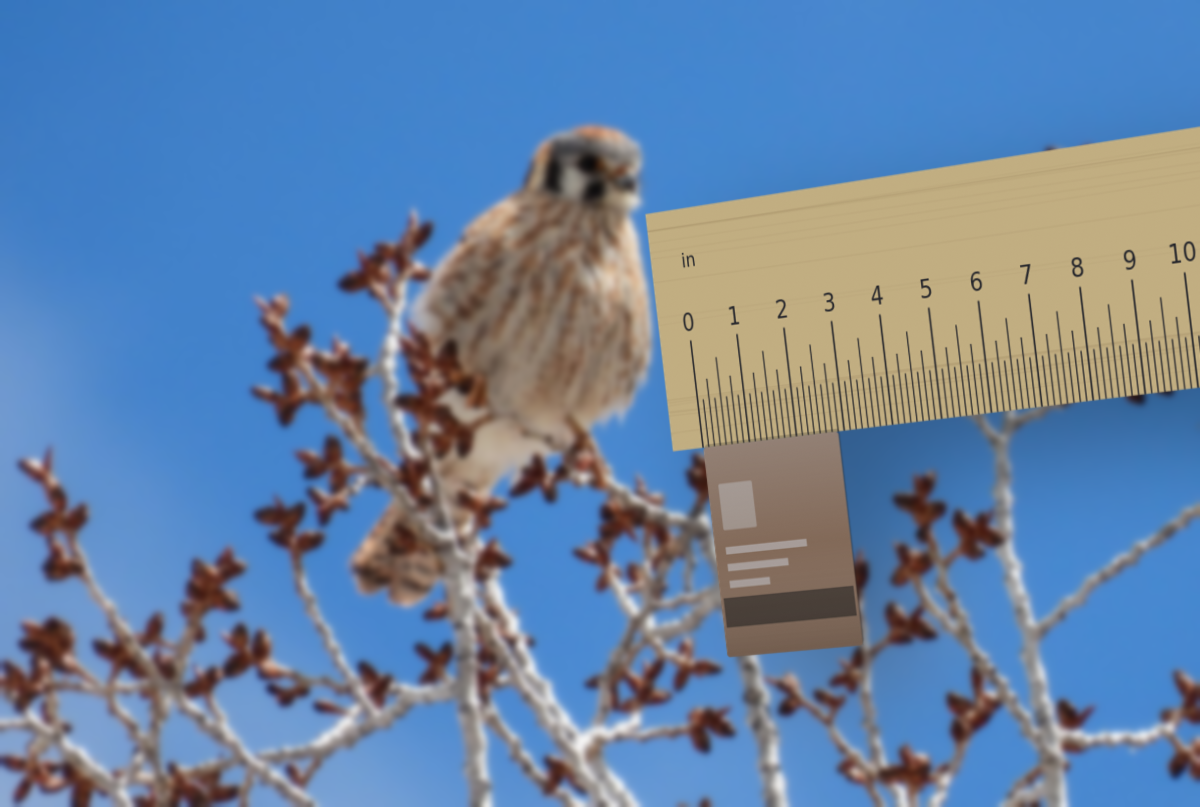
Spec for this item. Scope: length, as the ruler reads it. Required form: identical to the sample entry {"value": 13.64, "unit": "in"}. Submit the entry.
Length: {"value": 2.875, "unit": "in"}
